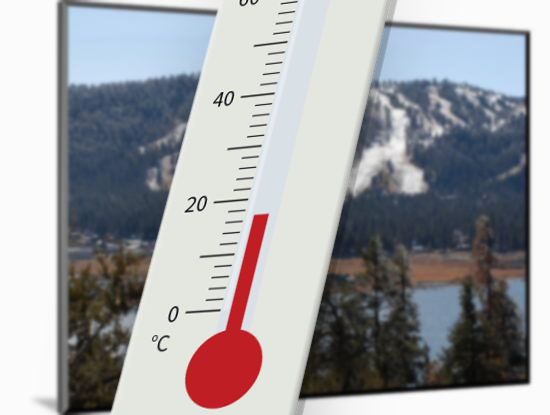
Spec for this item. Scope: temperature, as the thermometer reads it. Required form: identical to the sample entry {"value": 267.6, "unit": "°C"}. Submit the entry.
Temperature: {"value": 17, "unit": "°C"}
